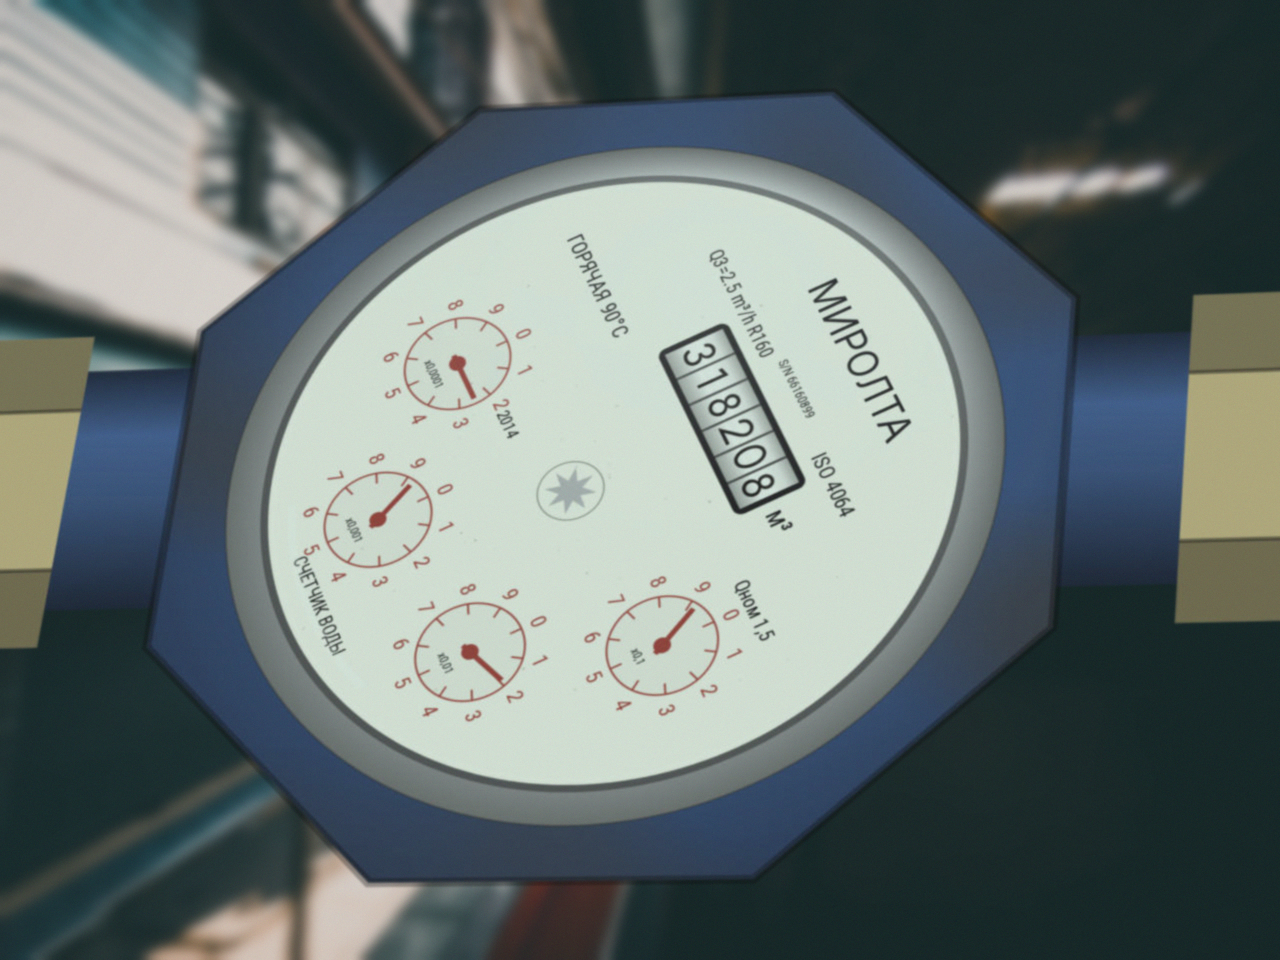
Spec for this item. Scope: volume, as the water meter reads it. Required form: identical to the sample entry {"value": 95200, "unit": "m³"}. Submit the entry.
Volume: {"value": 318207.9192, "unit": "m³"}
